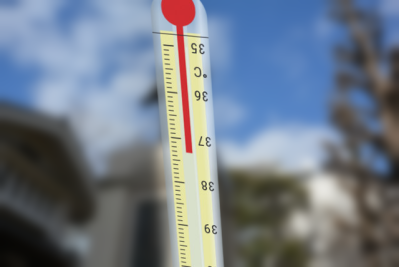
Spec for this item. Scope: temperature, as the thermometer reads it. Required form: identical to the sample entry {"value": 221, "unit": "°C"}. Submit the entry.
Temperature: {"value": 37.3, "unit": "°C"}
